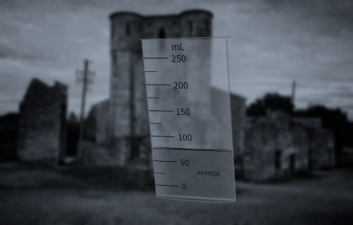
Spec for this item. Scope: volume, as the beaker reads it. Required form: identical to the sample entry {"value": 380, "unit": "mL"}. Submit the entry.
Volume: {"value": 75, "unit": "mL"}
